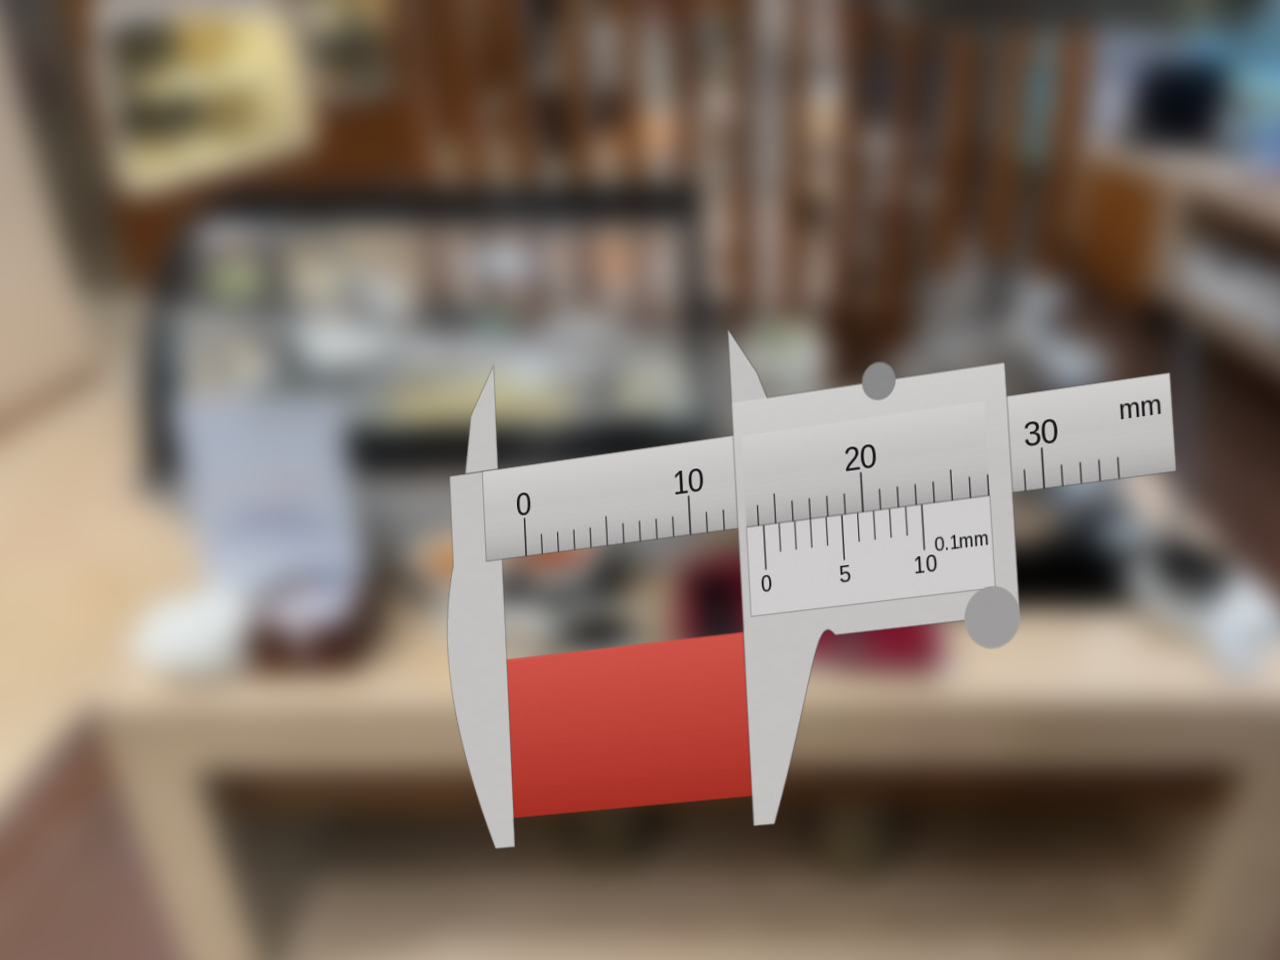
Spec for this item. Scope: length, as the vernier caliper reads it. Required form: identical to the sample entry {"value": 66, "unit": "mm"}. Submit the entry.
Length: {"value": 14.3, "unit": "mm"}
